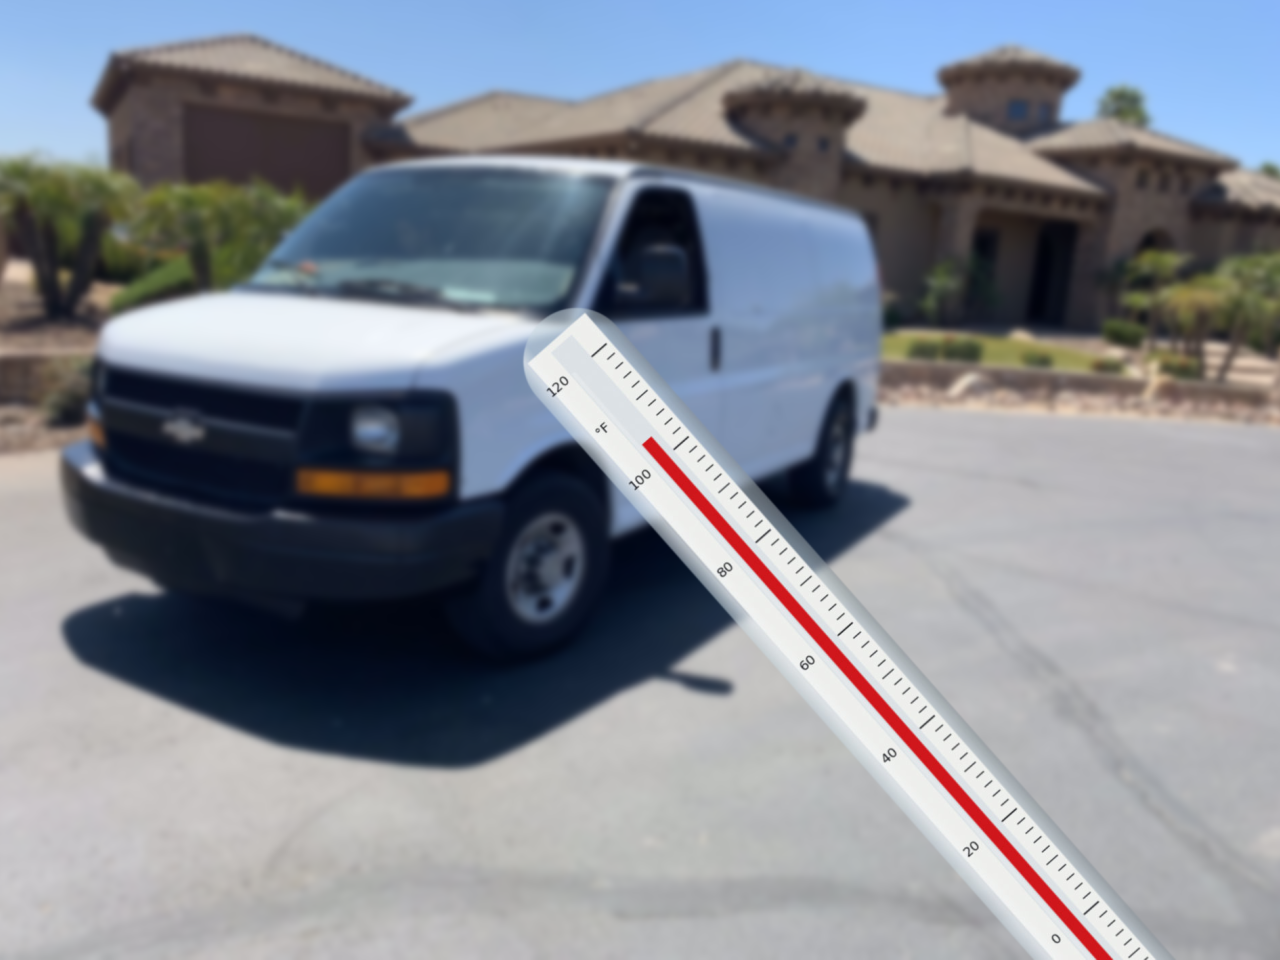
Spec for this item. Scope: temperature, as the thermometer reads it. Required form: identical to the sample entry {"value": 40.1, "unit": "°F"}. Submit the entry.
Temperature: {"value": 104, "unit": "°F"}
